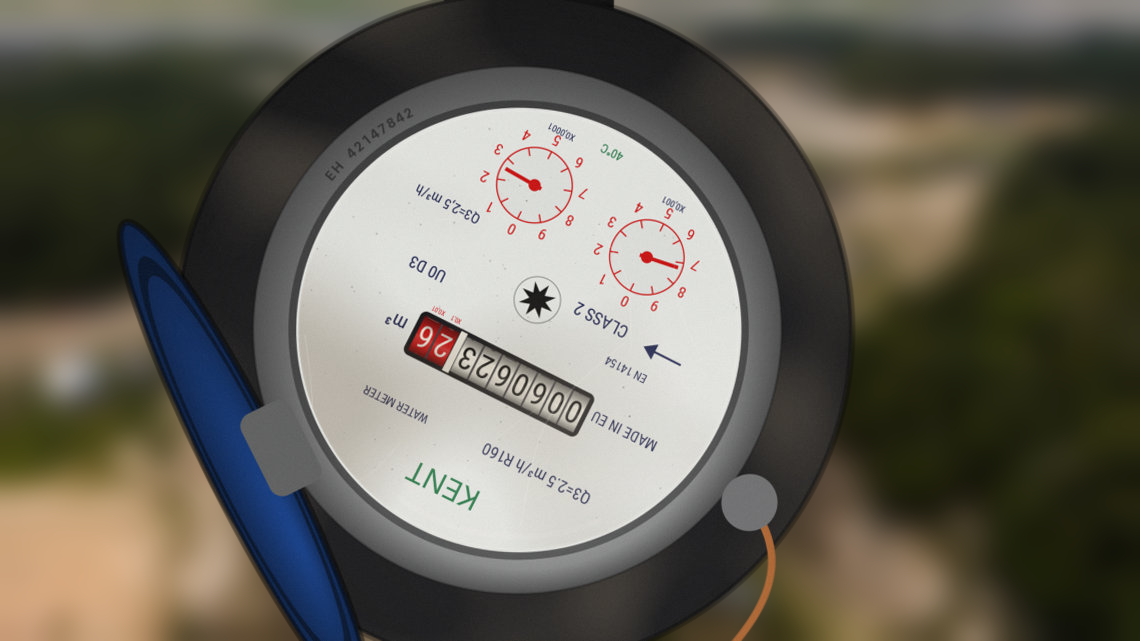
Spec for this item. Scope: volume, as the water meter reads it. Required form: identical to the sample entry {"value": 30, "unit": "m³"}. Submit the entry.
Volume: {"value": 60623.2672, "unit": "m³"}
